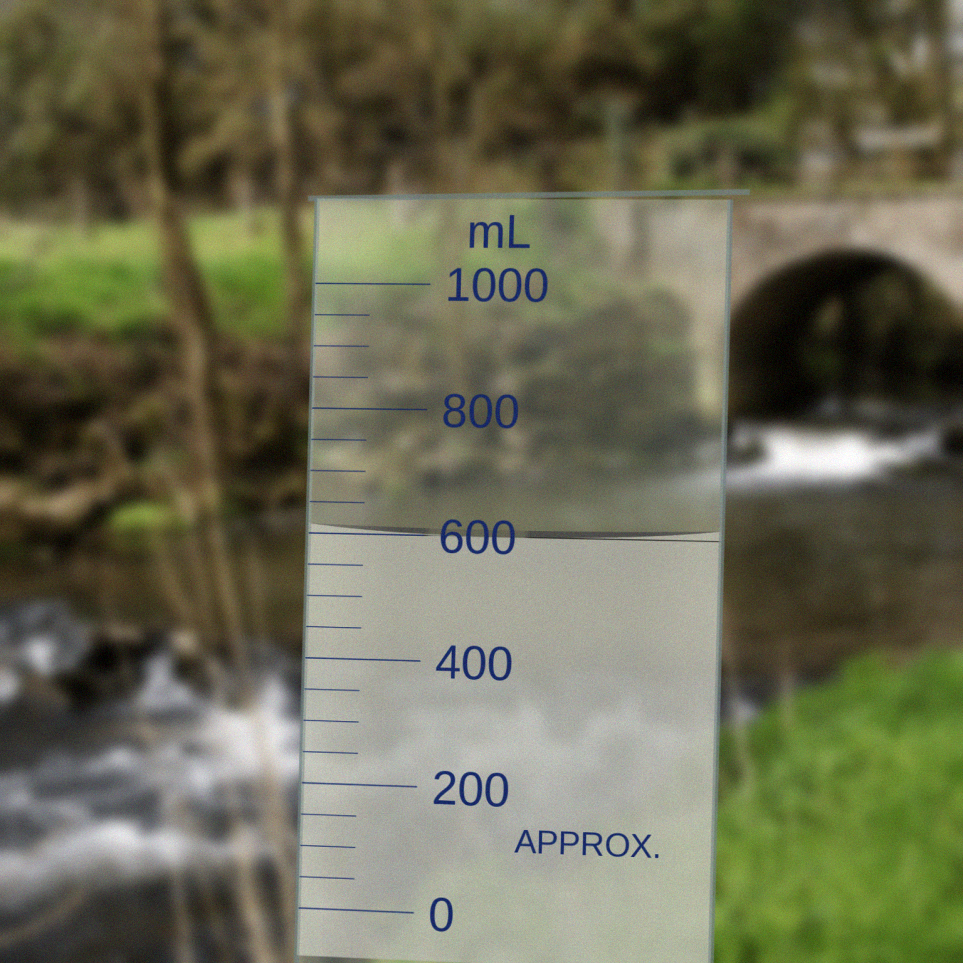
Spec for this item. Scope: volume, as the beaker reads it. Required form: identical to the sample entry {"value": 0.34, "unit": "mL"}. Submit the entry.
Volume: {"value": 600, "unit": "mL"}
